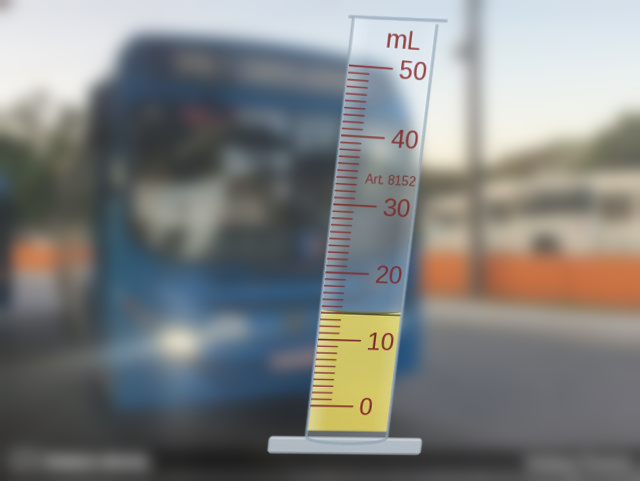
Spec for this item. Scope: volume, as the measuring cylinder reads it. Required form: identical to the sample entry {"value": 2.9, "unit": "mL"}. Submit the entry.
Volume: {"value": 14, "unit": "mL"}
